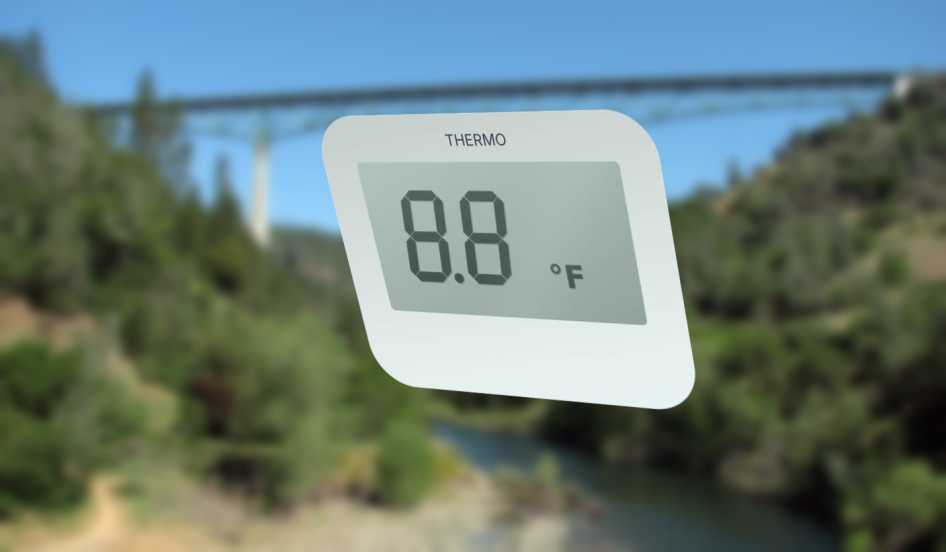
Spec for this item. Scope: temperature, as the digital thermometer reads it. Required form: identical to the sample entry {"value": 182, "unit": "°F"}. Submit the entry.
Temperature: {"value": 8.8, "unit": "°F"}
